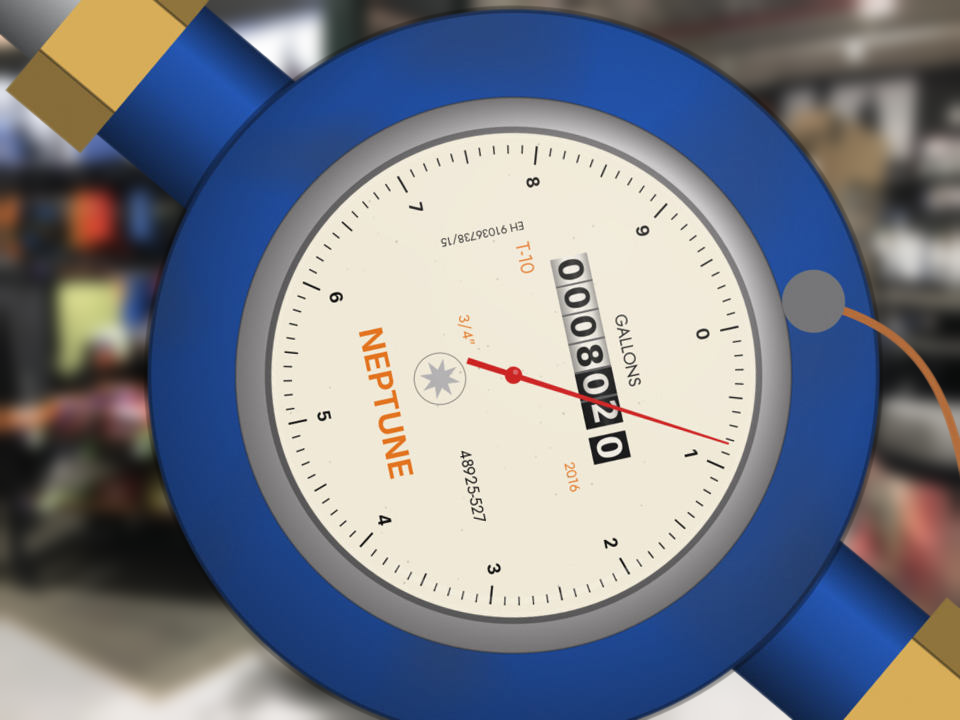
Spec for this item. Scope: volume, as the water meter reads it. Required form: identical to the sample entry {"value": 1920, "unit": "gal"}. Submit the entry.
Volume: {"value": 8020.8, "unit": "gal"}
